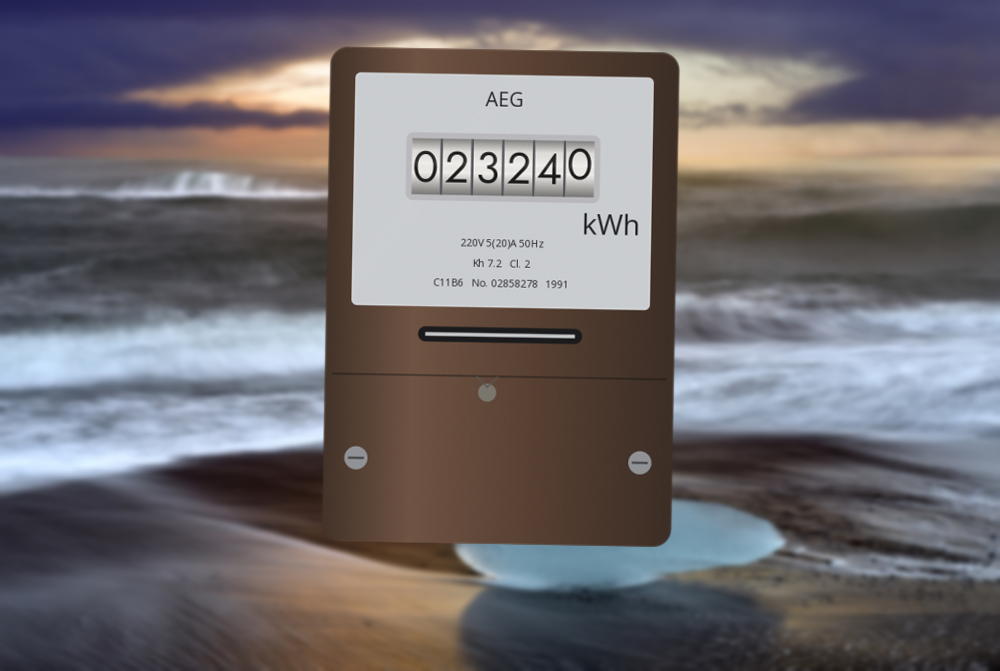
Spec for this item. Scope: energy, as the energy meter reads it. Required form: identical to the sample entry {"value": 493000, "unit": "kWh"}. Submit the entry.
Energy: {"value": 23240, "unit": "kWh"}
